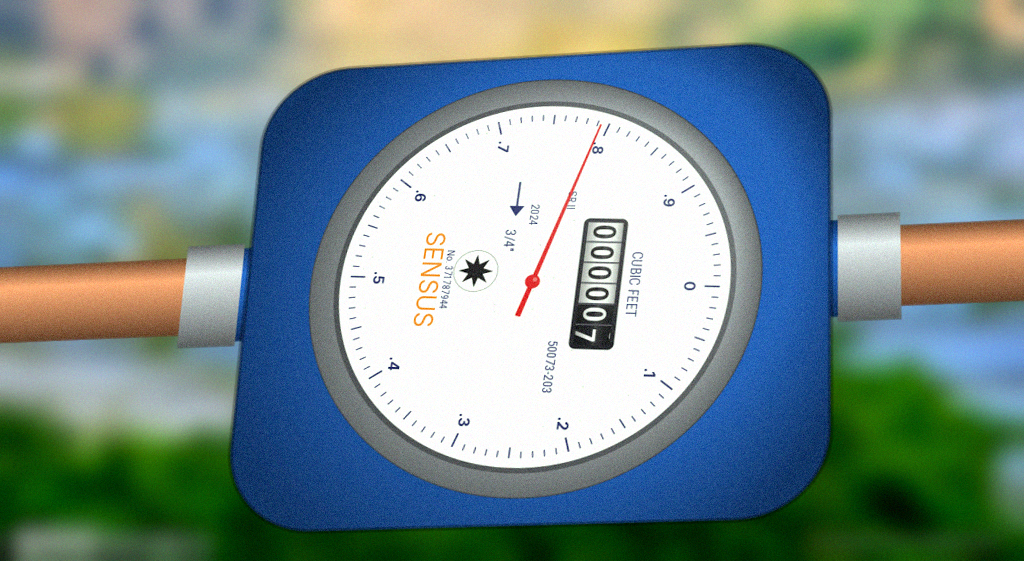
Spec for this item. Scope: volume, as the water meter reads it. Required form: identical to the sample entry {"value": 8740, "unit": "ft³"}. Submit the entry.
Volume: {"value": 6.79, "unit": "ft³"}
